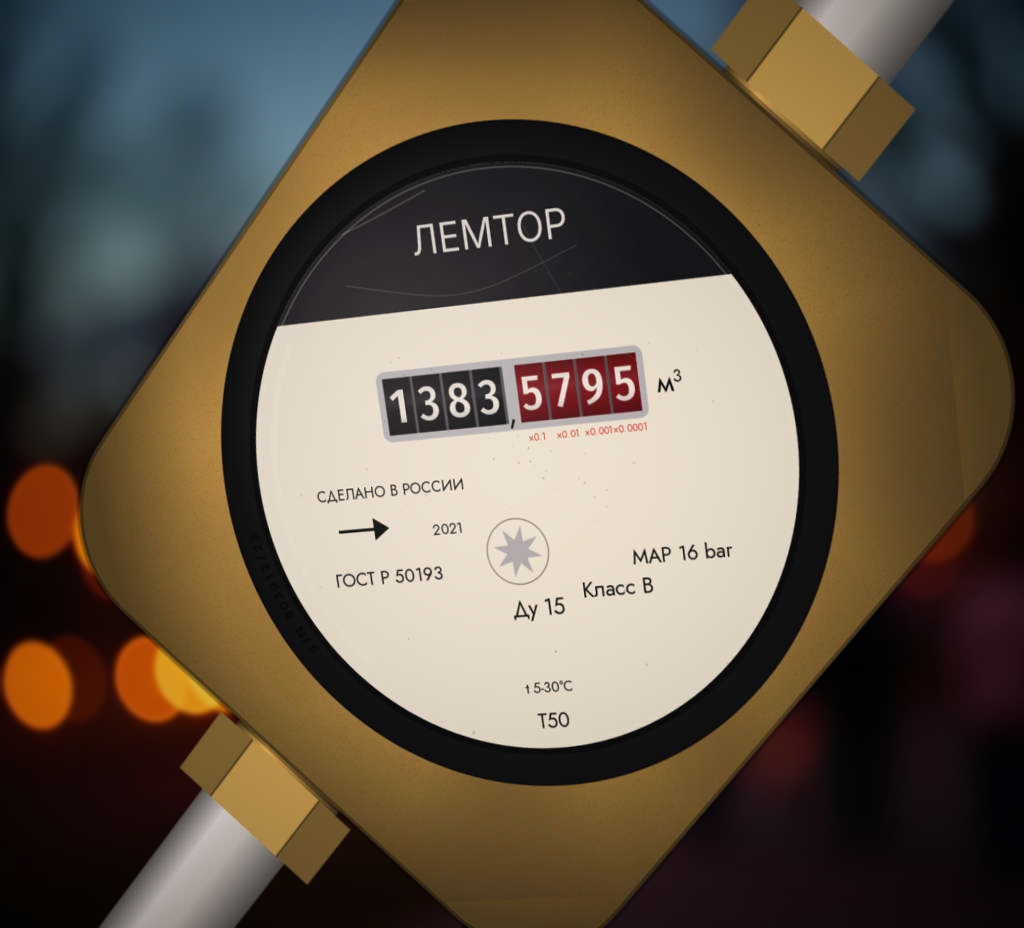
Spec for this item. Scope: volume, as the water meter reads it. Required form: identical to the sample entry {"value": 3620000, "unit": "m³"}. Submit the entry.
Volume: {"value": 1383.5795, "unit": "m³"}
